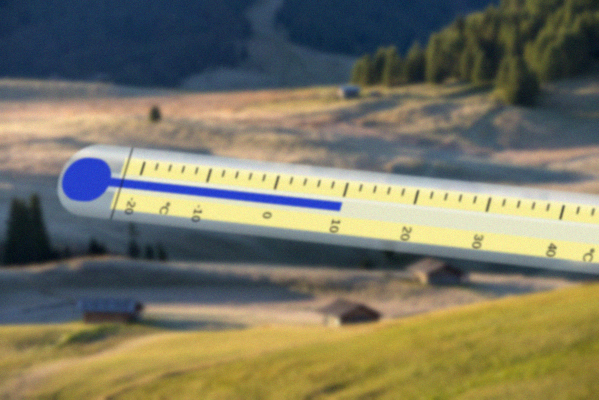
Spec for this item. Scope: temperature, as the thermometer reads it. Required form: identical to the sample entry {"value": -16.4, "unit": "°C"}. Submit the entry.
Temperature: {"value": 10, "unit": "°C"}
